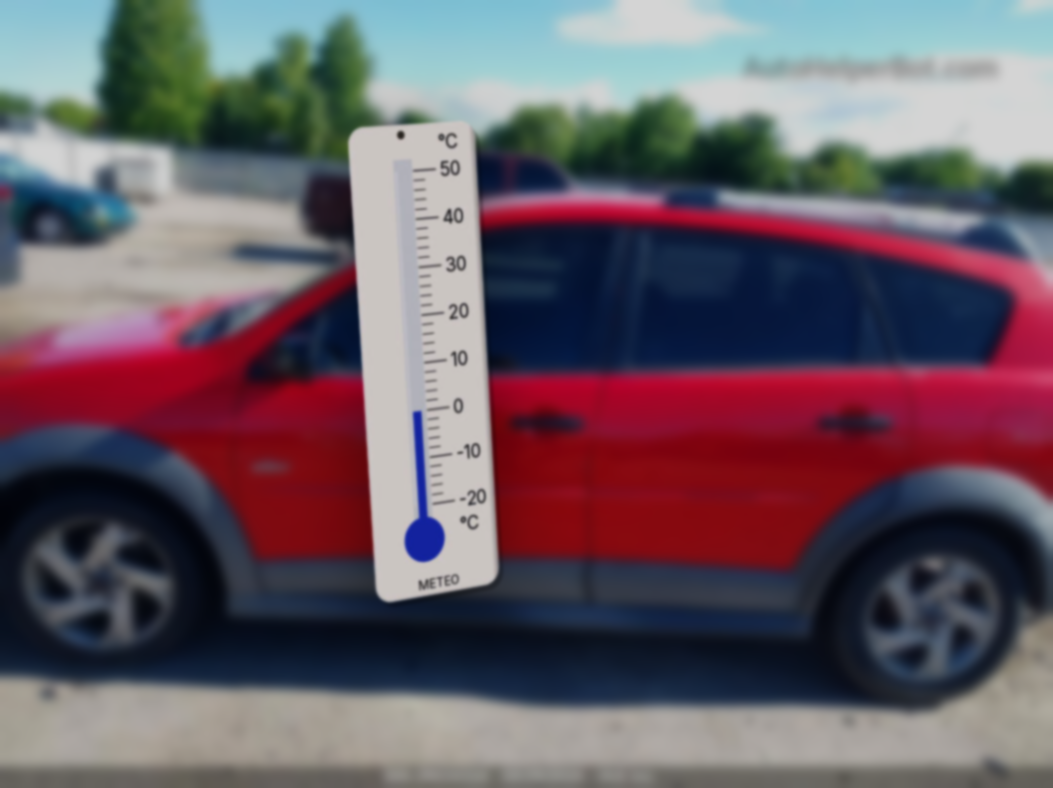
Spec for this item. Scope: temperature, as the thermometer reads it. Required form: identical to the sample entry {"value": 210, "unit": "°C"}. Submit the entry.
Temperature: {"value": 0, "unit": "°C"}
